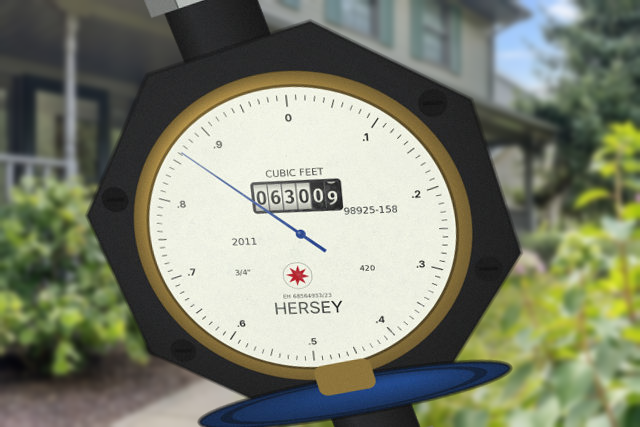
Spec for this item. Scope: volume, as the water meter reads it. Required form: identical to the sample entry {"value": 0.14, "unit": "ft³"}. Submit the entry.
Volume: {"value": 63008.86, "unit": "ft³"}
